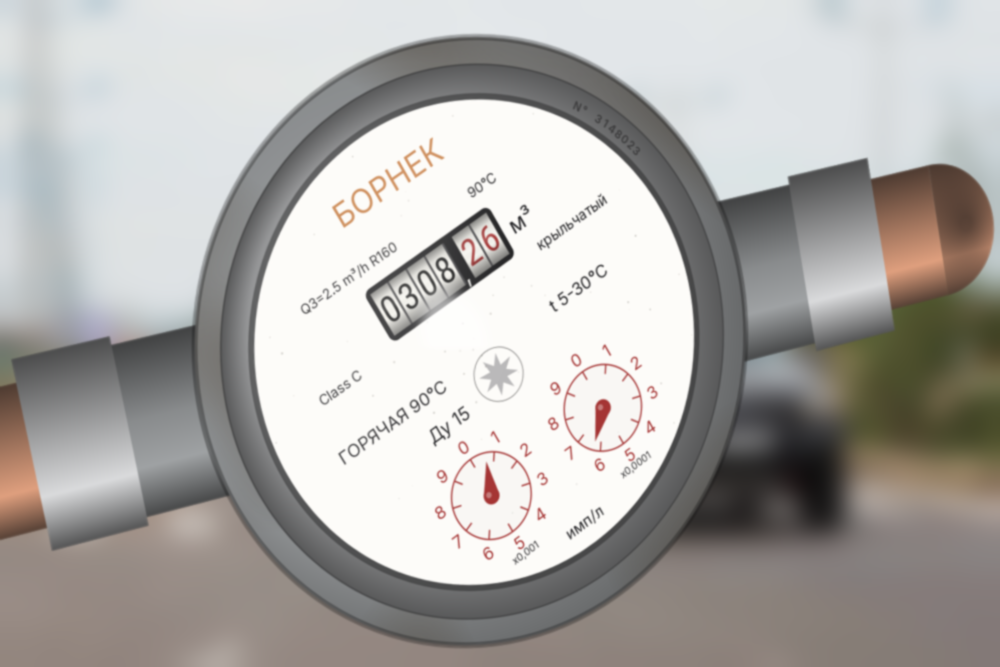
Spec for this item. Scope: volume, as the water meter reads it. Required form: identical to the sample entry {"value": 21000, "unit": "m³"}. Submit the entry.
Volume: {"value": 308.2606, "unit": "m³"}
